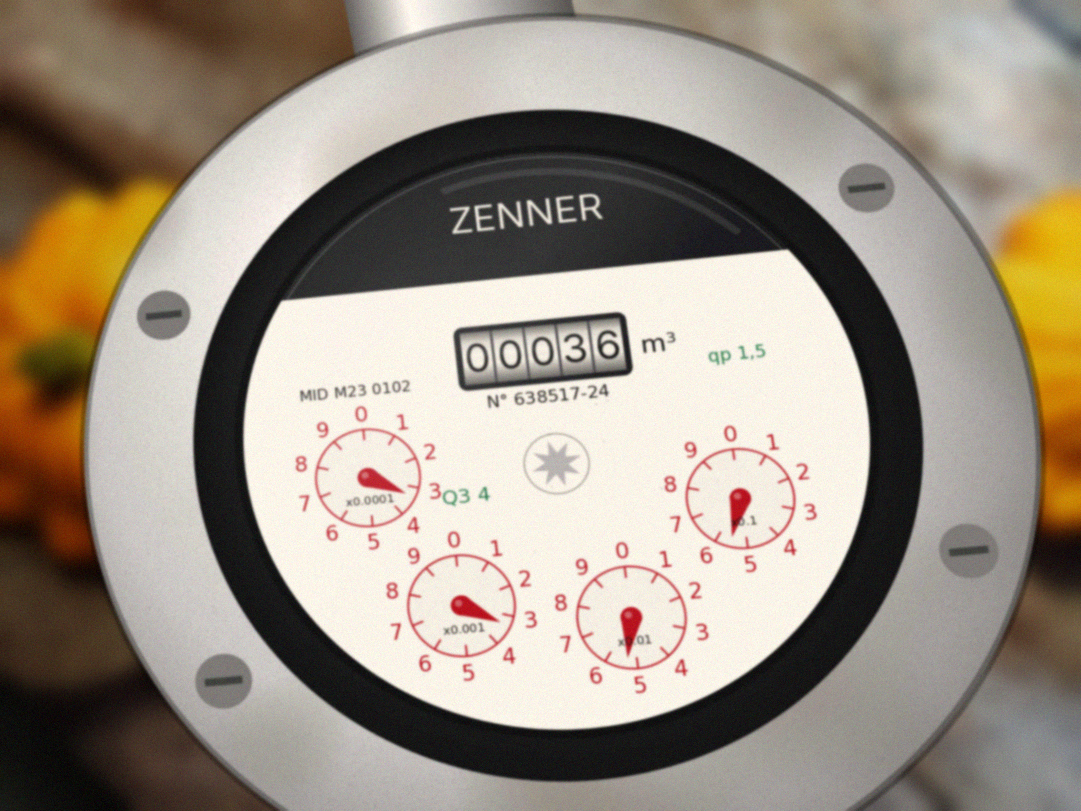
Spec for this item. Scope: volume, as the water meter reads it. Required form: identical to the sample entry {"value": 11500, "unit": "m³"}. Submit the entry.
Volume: {"value": 36.5533, "unit": "m³"}
